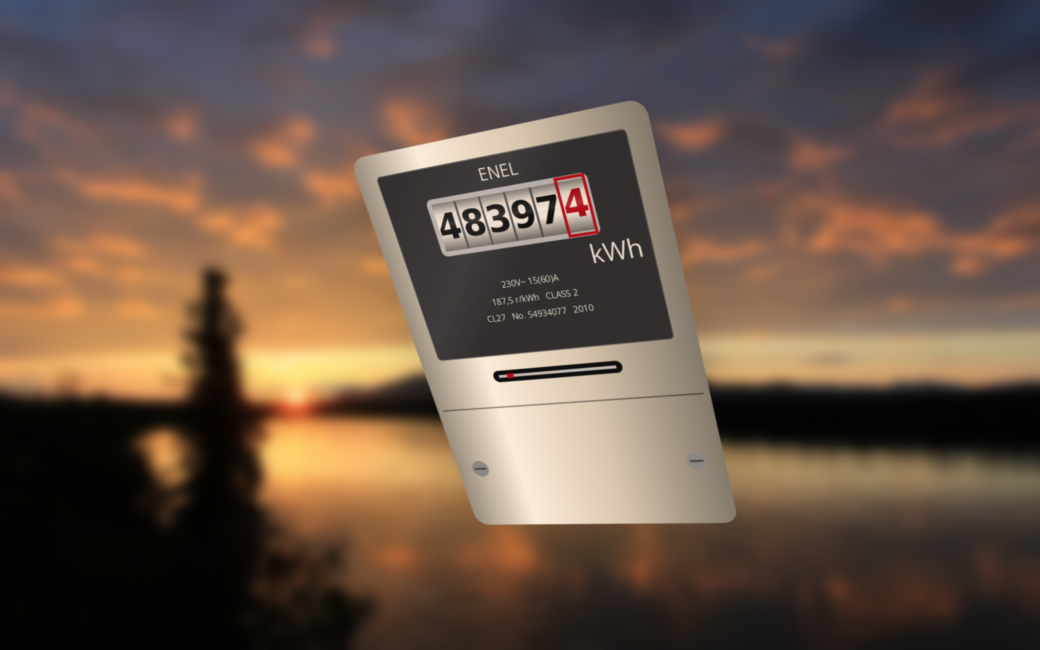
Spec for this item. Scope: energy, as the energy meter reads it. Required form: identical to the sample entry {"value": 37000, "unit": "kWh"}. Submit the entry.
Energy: {"value": 48397.4, "unit": "kWh"}
